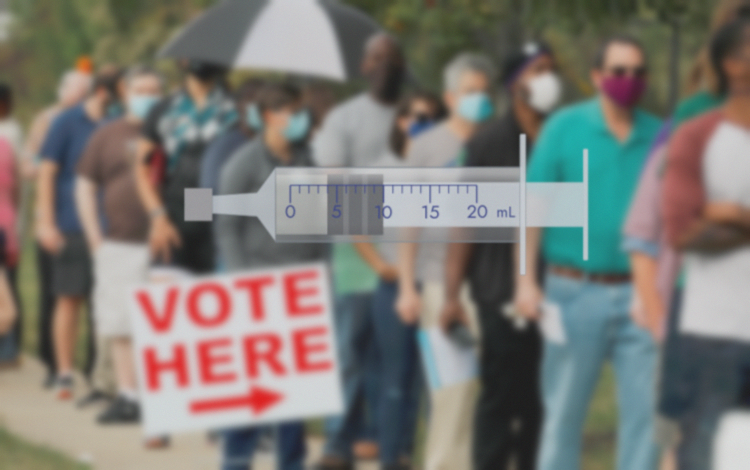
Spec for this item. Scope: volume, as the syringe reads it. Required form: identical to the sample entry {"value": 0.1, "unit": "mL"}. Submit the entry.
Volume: {"value": 4, "unit": "mL"}
